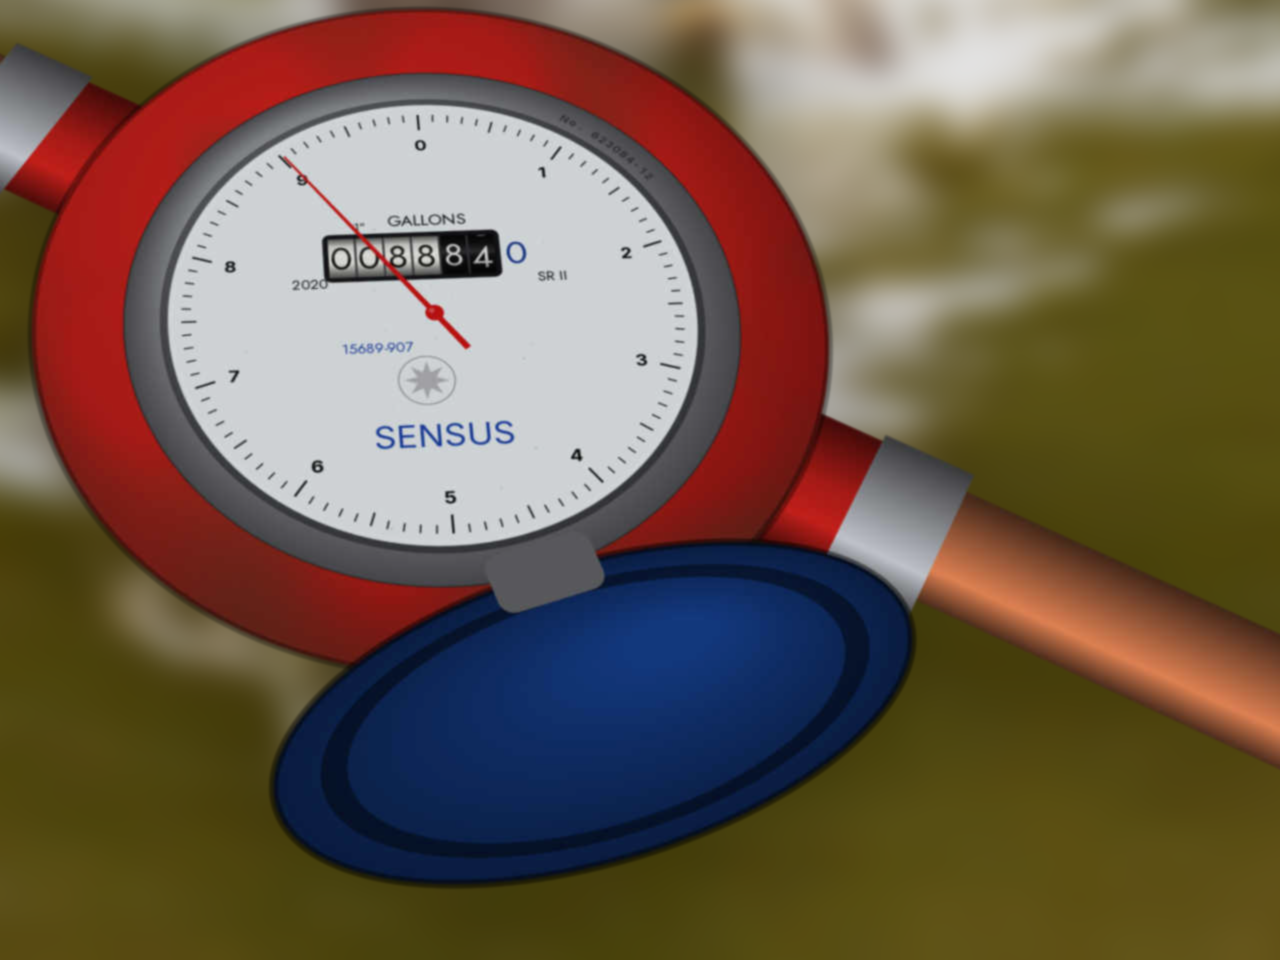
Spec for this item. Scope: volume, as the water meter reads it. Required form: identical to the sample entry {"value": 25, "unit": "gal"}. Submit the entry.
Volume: {"value": 88839.0, "unit": "gal"}
